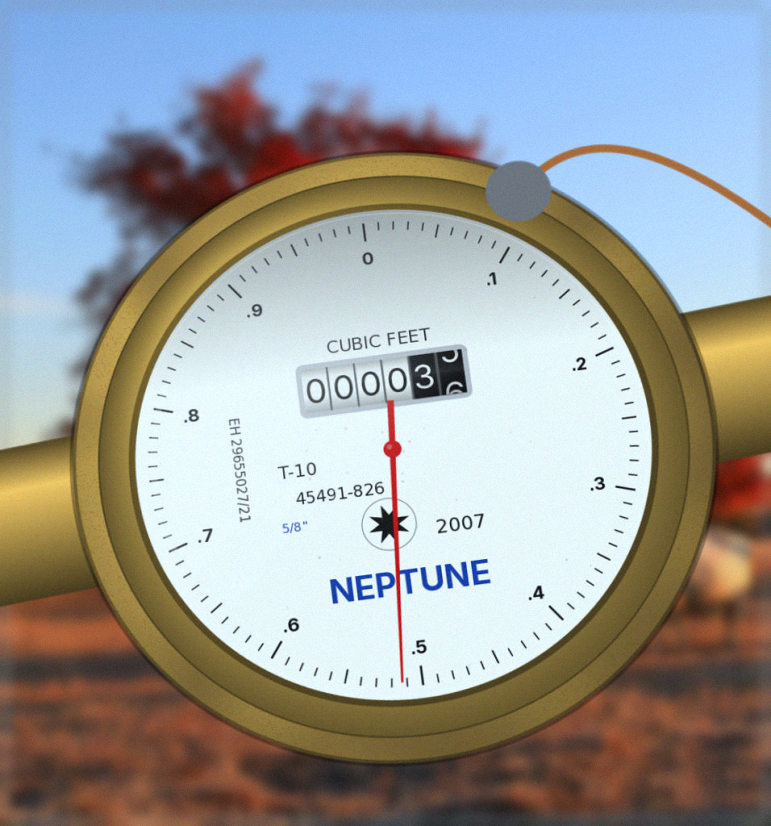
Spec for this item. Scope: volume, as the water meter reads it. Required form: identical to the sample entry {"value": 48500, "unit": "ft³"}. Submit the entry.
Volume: {"value": 35.51, "unit": "ft³"}
